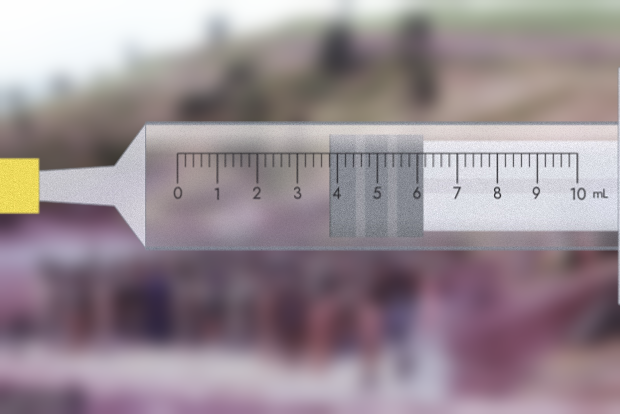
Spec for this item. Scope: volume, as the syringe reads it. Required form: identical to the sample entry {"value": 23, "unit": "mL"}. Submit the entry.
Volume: {"value": 3.8, "unit": "mL"}
